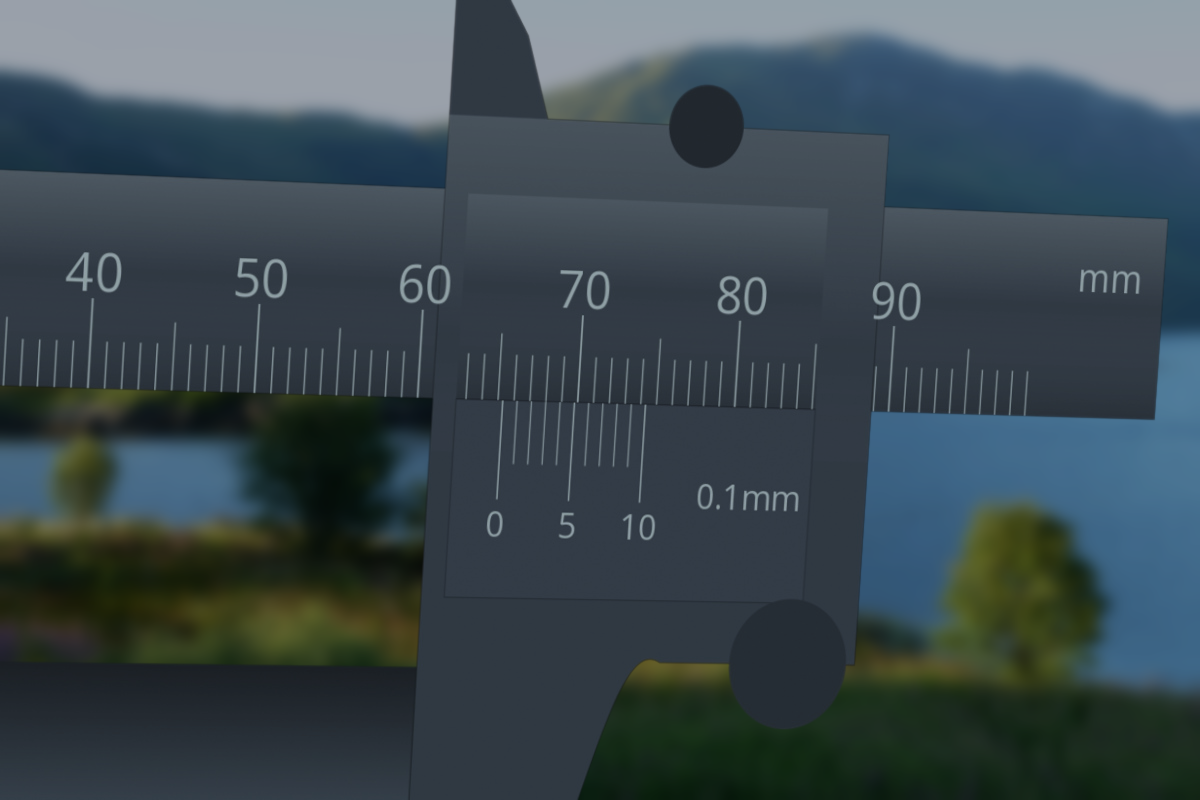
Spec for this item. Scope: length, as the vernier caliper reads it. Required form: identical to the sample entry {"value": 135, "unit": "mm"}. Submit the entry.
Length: {"value": 65.3, "unit": "mm"}
